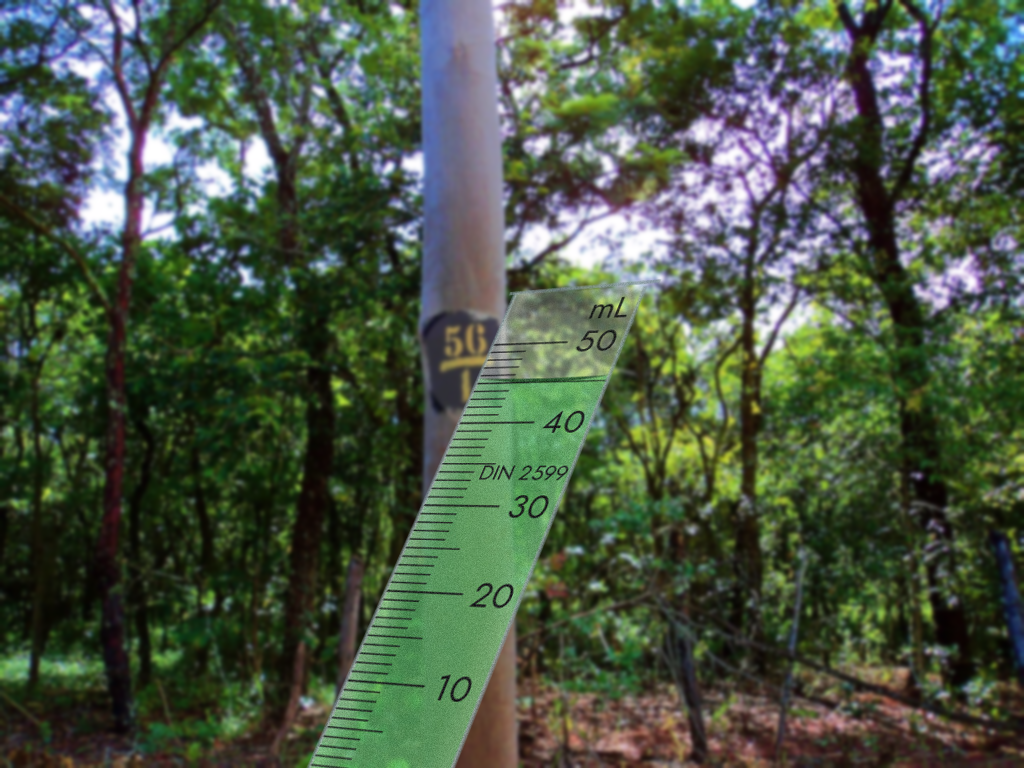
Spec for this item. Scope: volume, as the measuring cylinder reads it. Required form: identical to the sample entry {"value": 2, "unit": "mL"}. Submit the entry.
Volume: {"value": 45, "unit": "mL"}
